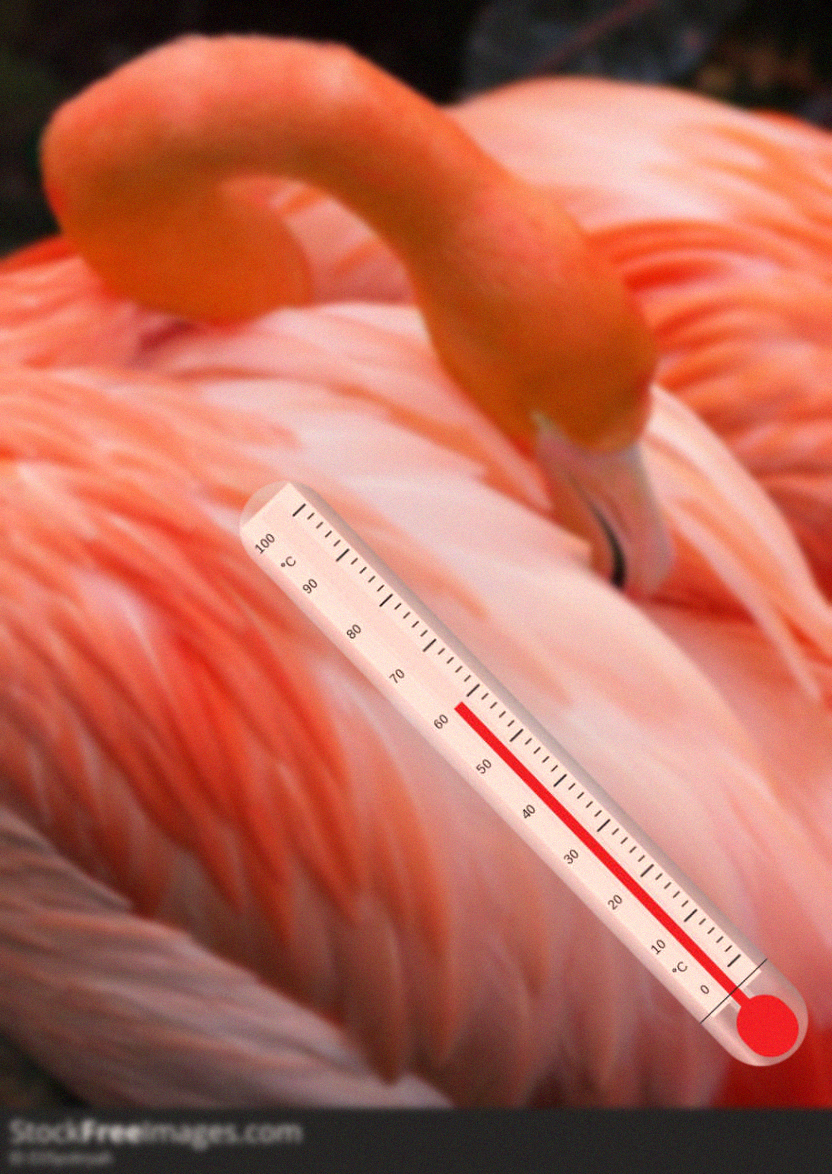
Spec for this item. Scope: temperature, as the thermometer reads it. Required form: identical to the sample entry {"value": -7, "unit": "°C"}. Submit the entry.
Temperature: {"value": 60, "unit": "°C"}
